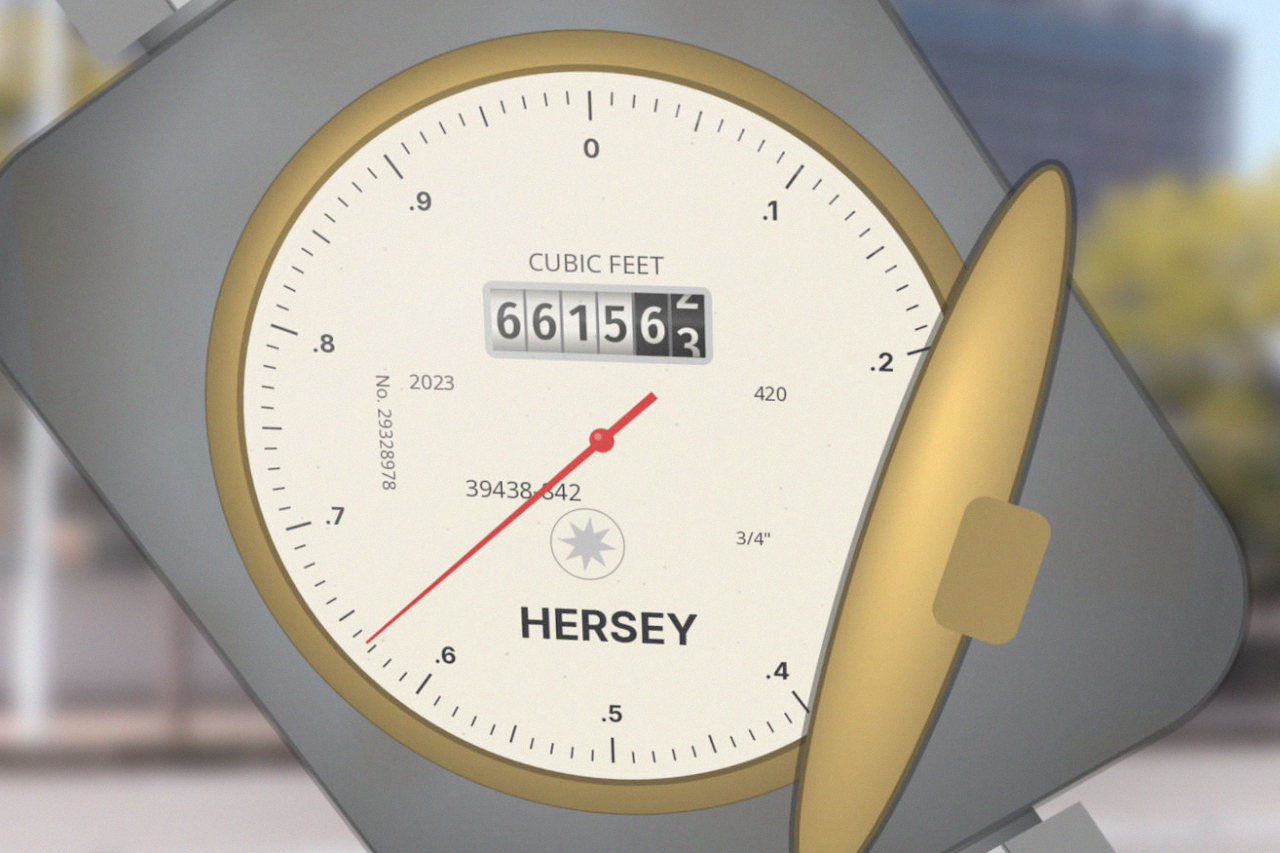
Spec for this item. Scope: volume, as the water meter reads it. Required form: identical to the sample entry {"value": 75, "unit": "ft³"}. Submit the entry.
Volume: {"value": 661562.63, "unit": "ft³"}
